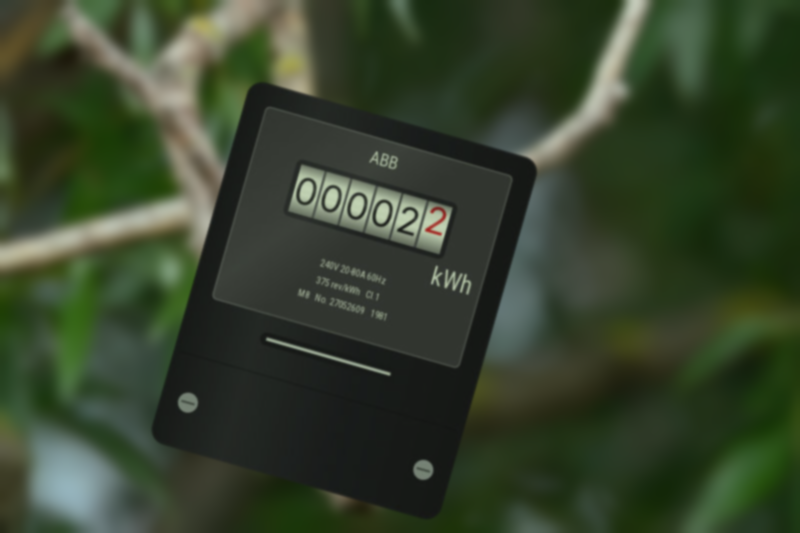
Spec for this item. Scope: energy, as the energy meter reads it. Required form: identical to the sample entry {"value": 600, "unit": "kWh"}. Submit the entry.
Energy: {"value": 2.2, "unit": "kWh"}
